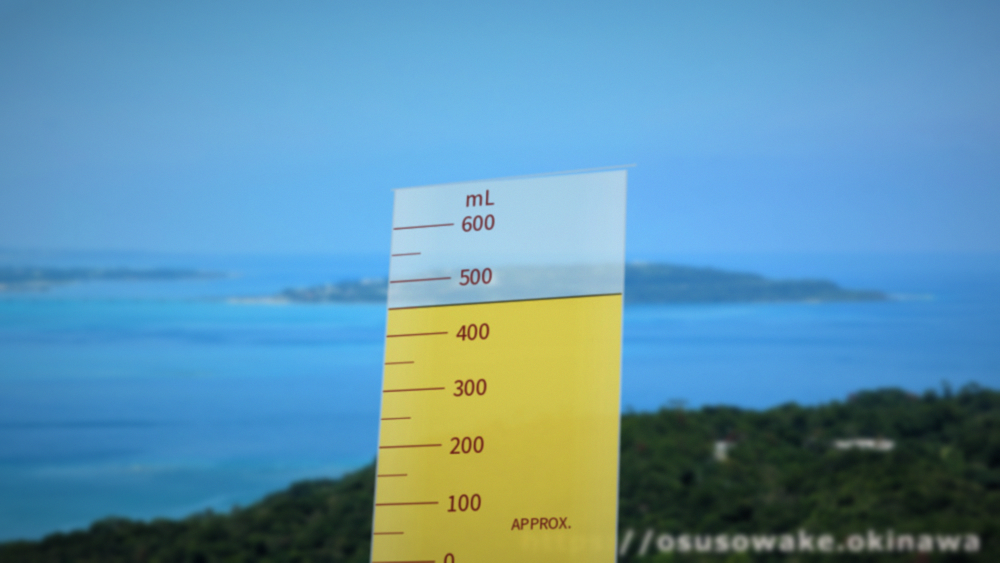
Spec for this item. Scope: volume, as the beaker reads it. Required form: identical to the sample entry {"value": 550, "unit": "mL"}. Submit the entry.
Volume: {"value": 450, "unit": "mL"}
